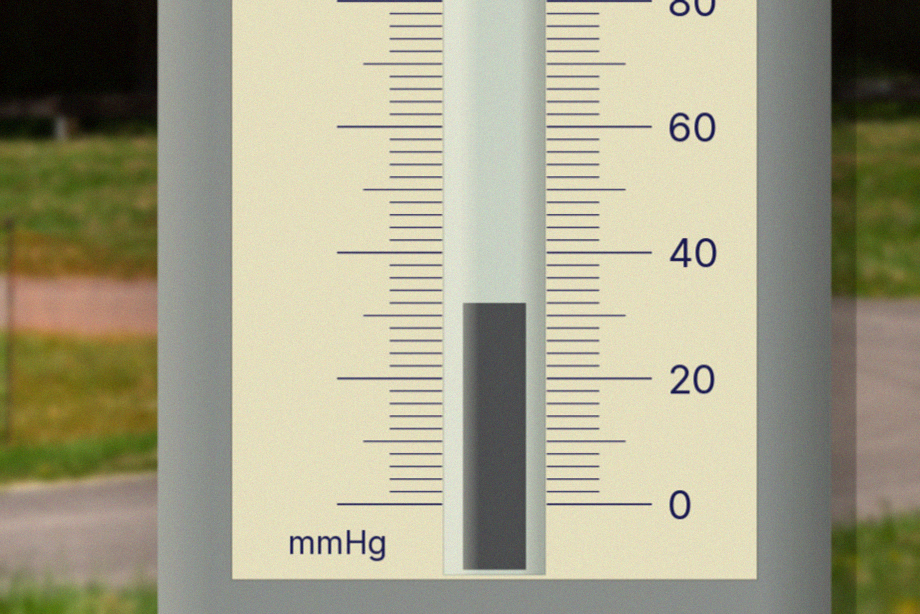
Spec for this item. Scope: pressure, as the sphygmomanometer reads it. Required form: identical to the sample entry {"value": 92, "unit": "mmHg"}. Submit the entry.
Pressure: {"value": 32, "unit": "mmHg"}
